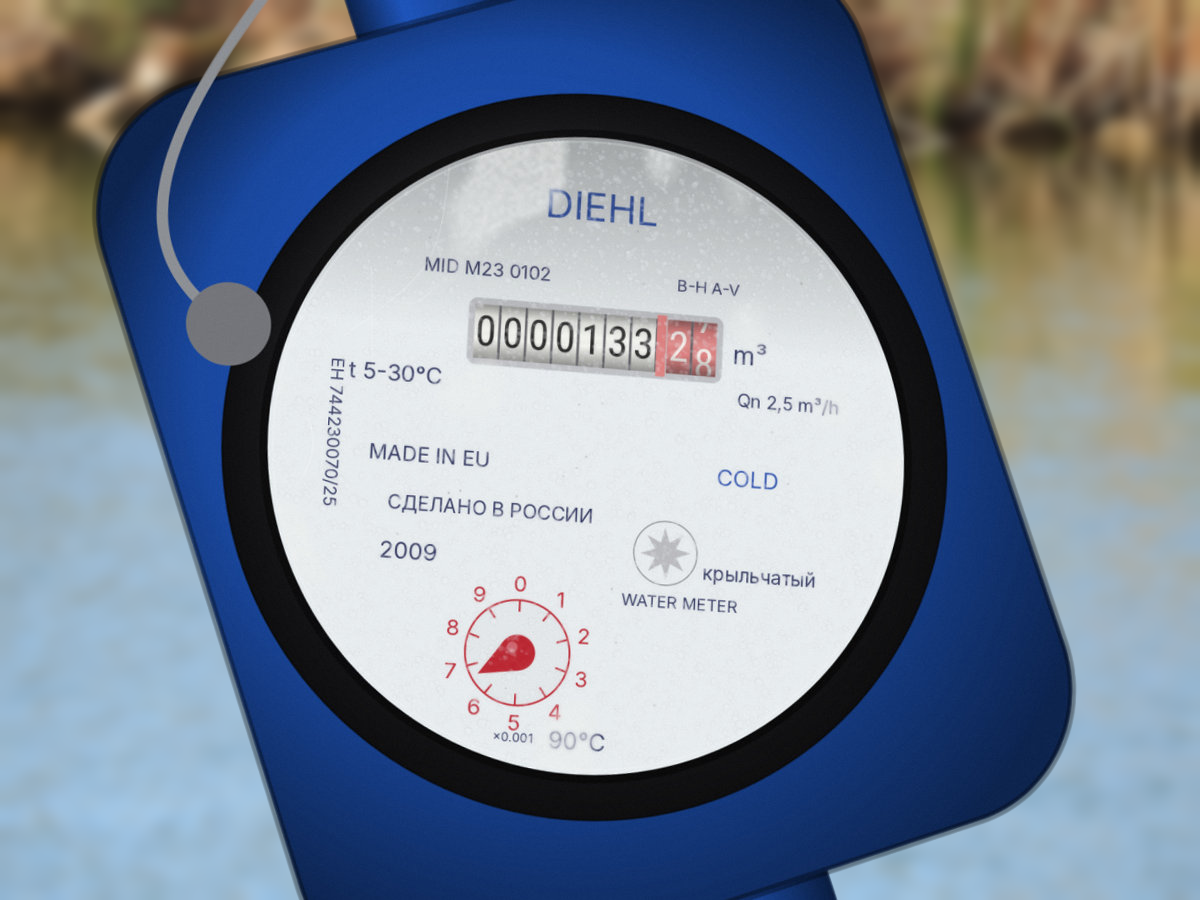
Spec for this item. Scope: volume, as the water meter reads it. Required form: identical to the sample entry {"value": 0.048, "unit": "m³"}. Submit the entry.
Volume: {"value": 133.276, "unit": "m³"}
